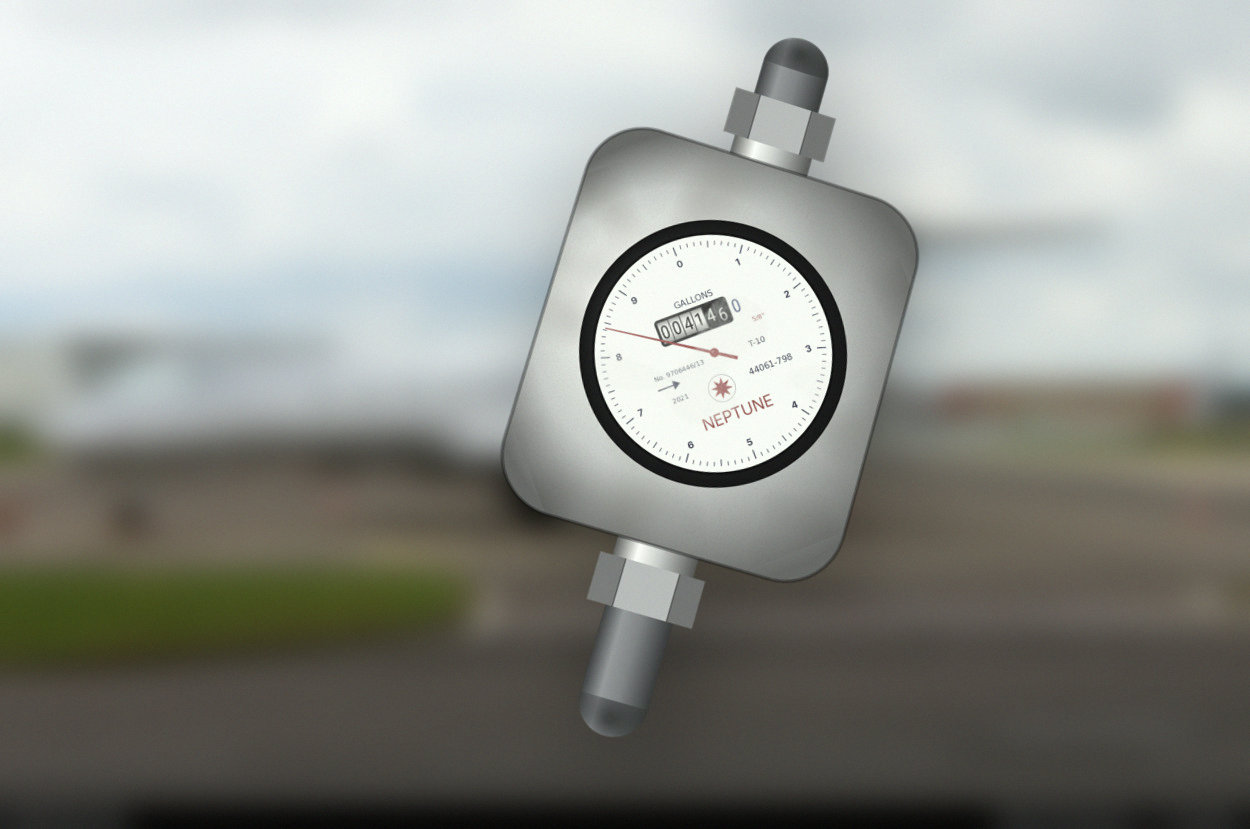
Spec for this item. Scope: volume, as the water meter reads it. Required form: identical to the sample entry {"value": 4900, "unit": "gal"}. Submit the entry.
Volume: {"value": 41458.4, "unit": "gal"}
